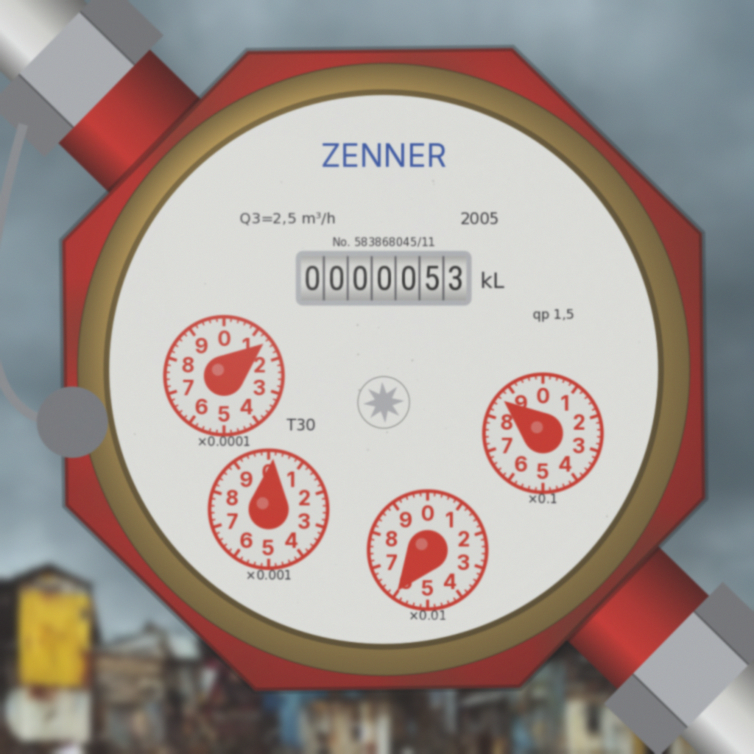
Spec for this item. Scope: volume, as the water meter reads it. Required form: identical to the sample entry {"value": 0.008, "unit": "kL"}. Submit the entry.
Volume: {"value": 53.8601, "unit": "kL"}
